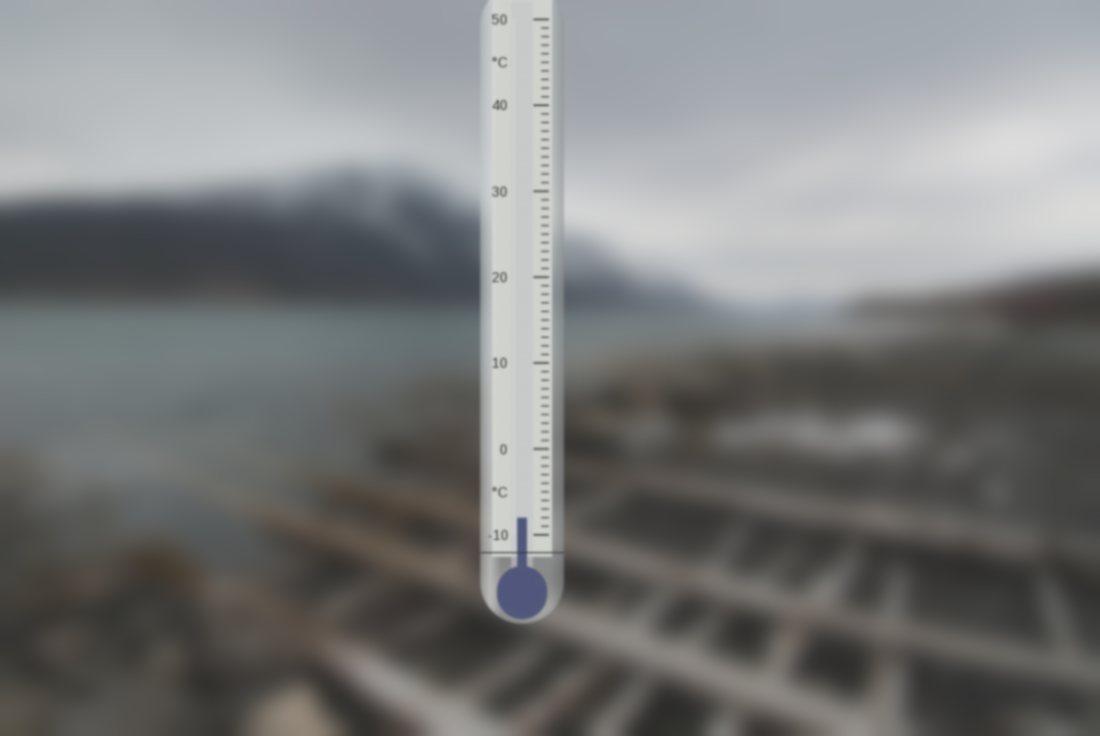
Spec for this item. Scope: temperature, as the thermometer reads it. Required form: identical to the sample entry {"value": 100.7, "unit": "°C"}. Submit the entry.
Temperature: {"value": -8, "unit": "°C"}
